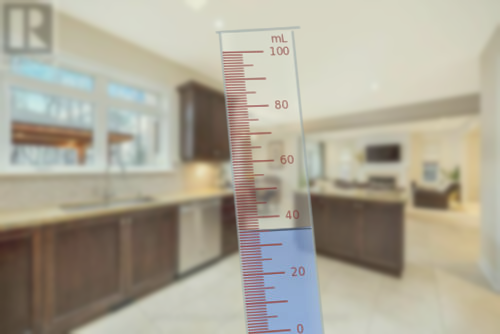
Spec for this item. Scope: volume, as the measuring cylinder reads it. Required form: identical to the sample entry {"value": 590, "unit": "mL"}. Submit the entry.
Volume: {"value": 35, "unit": "mL"}
